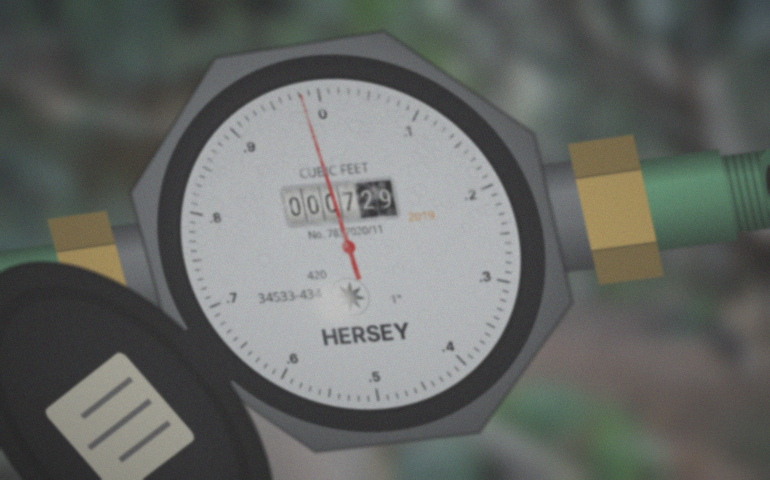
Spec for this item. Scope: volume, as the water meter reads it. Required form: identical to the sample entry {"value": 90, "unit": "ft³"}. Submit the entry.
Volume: {"value": 728.98, "unit": "ft³"}
